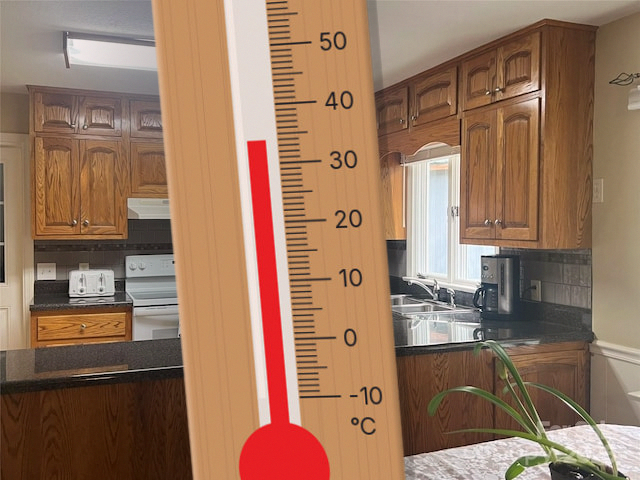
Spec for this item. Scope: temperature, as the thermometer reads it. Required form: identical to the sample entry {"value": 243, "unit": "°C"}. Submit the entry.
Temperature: {"value": 34, "unit": "°C"}
